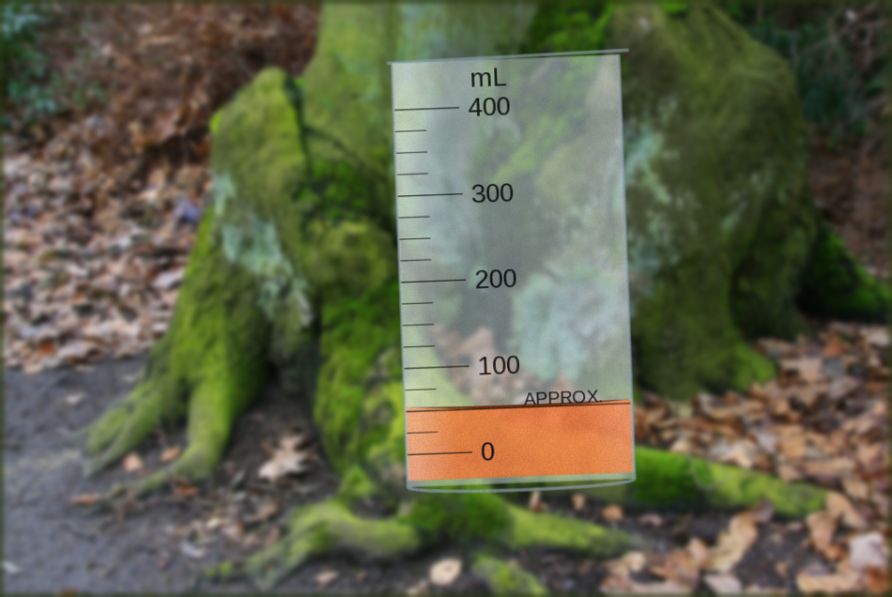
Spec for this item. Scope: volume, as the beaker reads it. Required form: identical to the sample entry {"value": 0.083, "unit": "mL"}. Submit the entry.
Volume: {"value": 50, "unit": "mL"}
